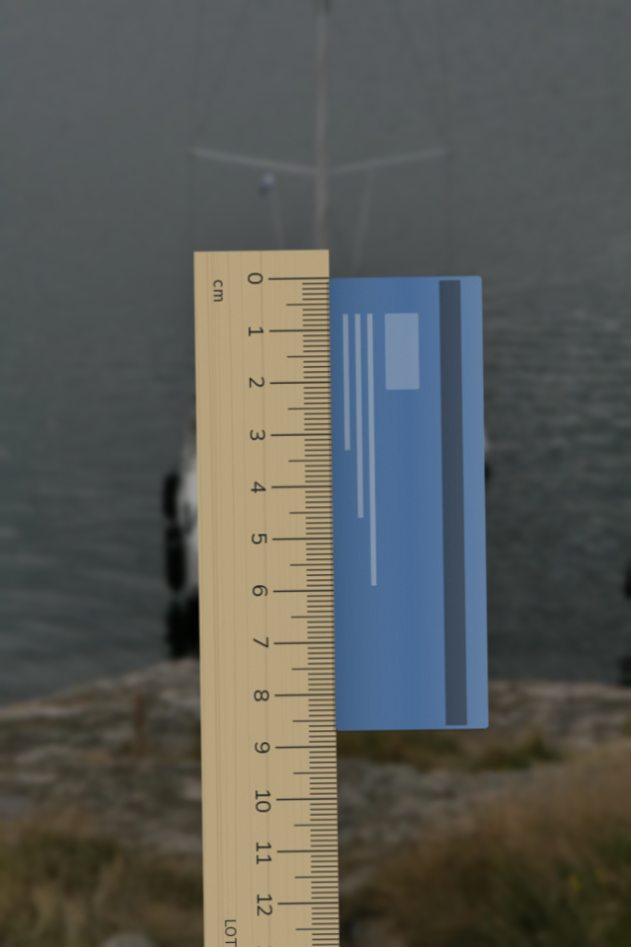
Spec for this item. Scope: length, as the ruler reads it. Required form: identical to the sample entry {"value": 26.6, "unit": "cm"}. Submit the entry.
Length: {"value": 8.7, "unit": "cm"}
